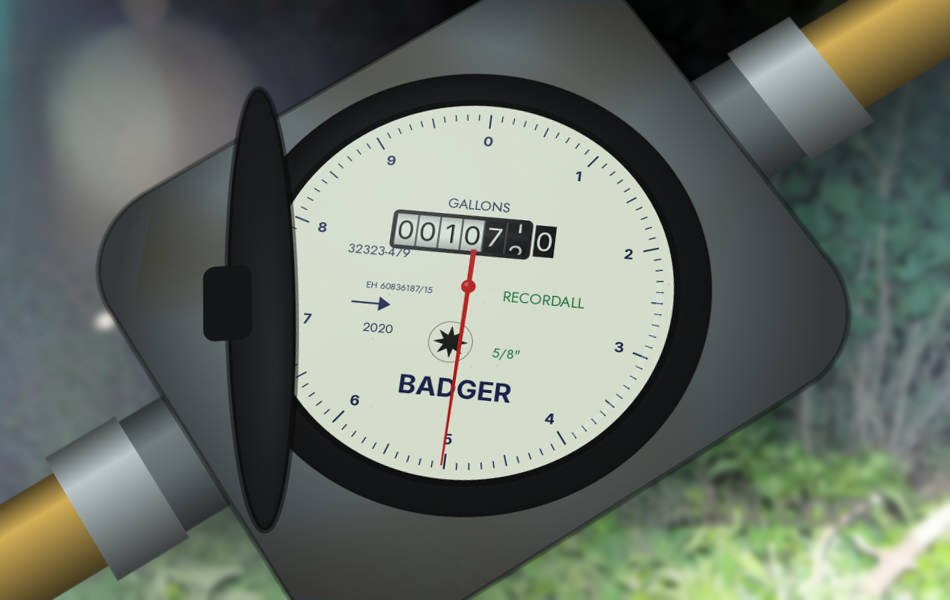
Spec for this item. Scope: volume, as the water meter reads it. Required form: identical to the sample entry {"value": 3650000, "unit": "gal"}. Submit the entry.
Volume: {"value": 10715.0, "unit": "gal"}
